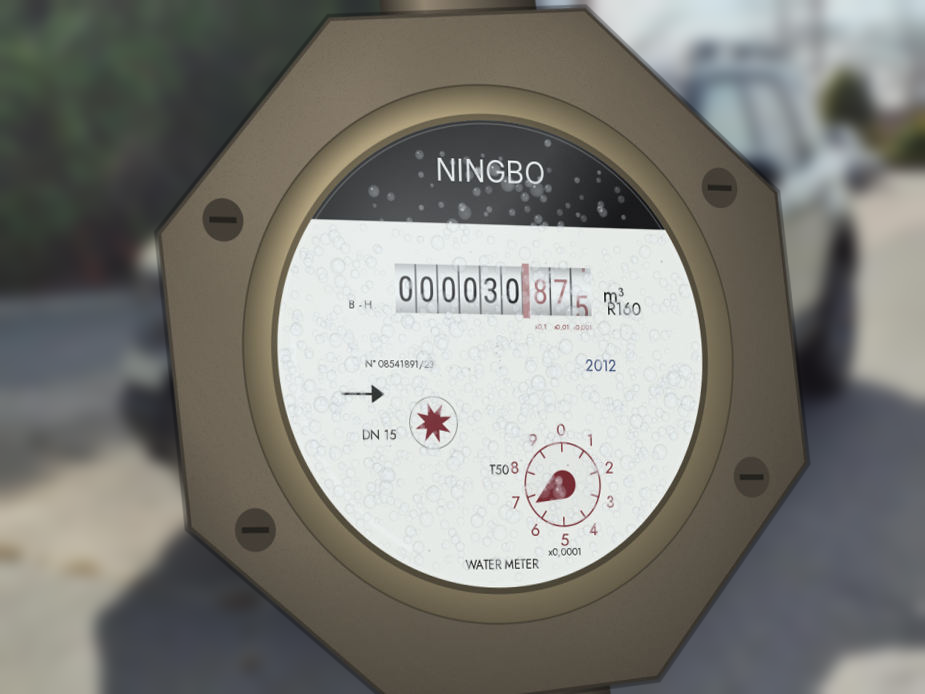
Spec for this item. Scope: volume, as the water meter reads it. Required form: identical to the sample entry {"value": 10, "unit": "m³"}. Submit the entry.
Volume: {"value": 30.8746, "unit": "m³"}
